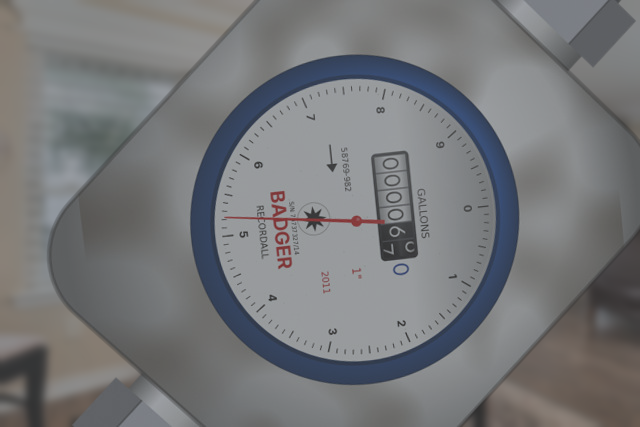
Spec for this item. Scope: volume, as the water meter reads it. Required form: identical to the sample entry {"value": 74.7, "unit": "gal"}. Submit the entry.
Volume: {"value": 665.2, "unit": "gal"}
